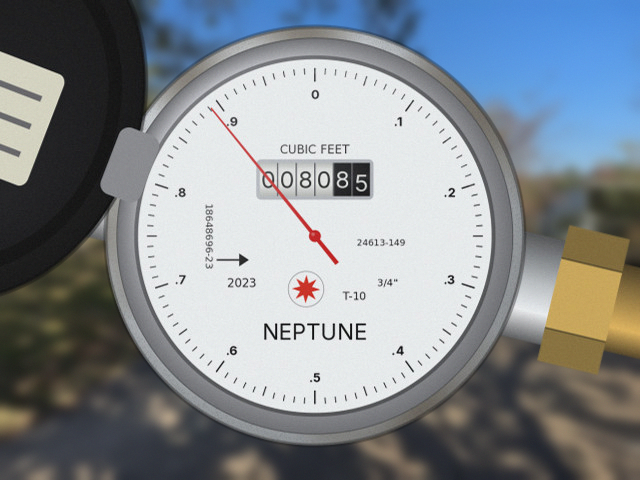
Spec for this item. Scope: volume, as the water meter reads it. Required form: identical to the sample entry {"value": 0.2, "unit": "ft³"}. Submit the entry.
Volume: {"value": 8084.89, "unit": "ft³"}
